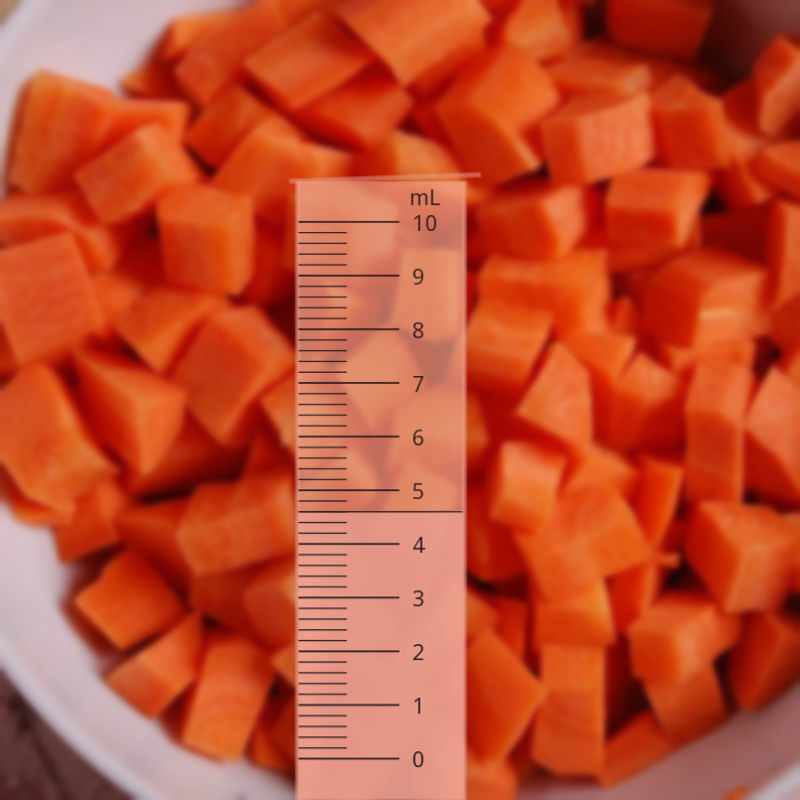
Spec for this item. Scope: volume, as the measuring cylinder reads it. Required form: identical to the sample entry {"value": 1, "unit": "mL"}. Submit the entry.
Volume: {"value": 4.6, "unit": "mL"}
